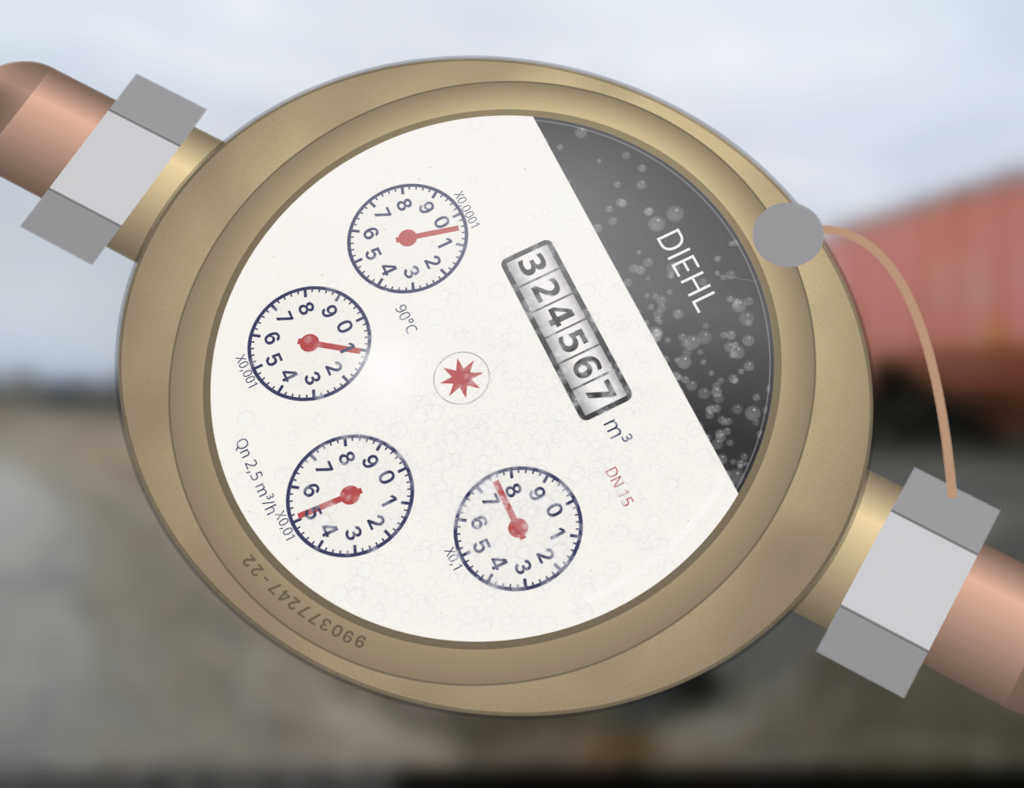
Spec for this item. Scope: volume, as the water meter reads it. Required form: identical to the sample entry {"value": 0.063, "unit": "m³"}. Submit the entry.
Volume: {"value": 324567.7510, "unit": "m³"}
